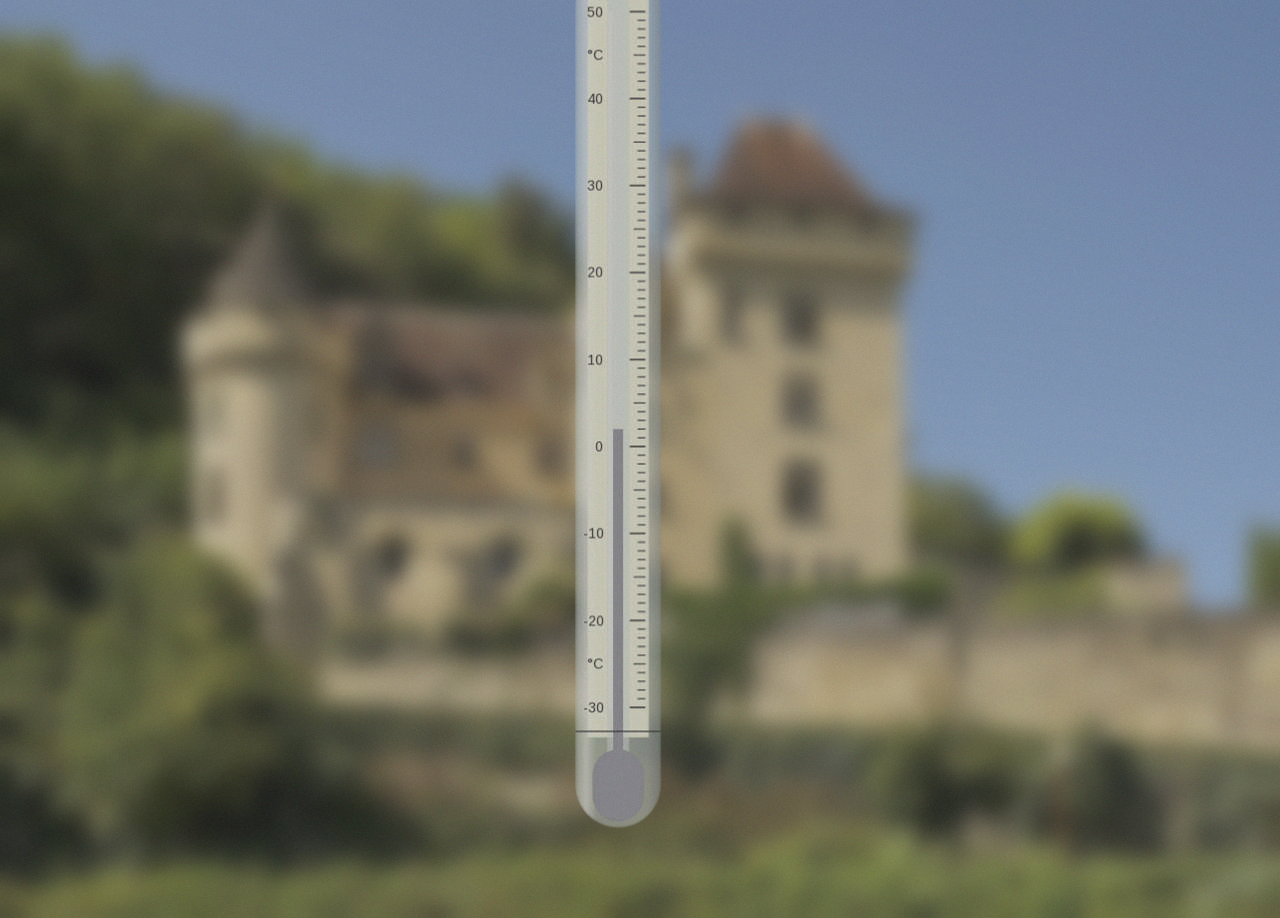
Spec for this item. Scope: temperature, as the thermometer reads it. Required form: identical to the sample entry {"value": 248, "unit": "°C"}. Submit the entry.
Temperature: {"value": 2, "unit": "°C"}
